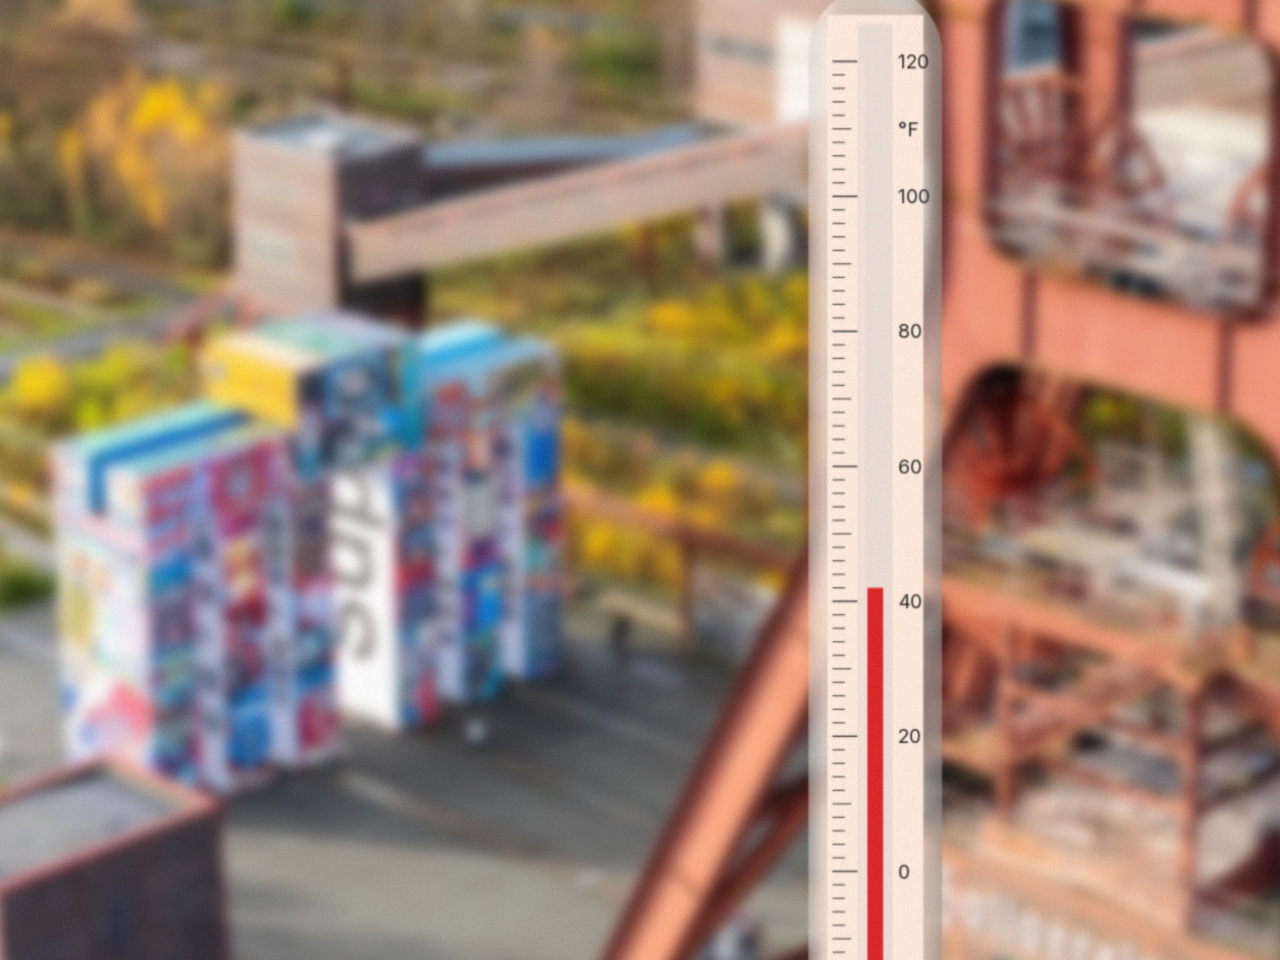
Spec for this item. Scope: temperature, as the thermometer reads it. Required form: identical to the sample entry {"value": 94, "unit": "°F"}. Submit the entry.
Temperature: {"value": 42, "unit": "°F"}
